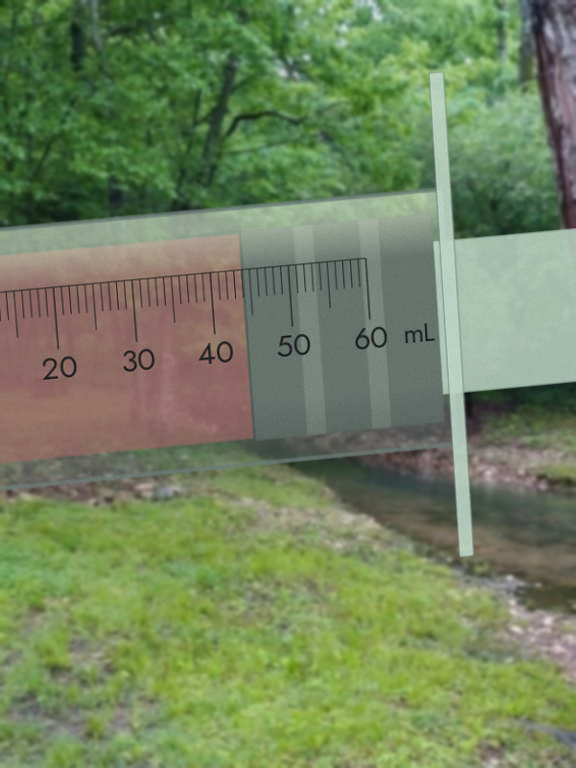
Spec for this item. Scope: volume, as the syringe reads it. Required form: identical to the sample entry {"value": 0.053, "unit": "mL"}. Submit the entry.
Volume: {"value": 44, "unit": "mL"}
